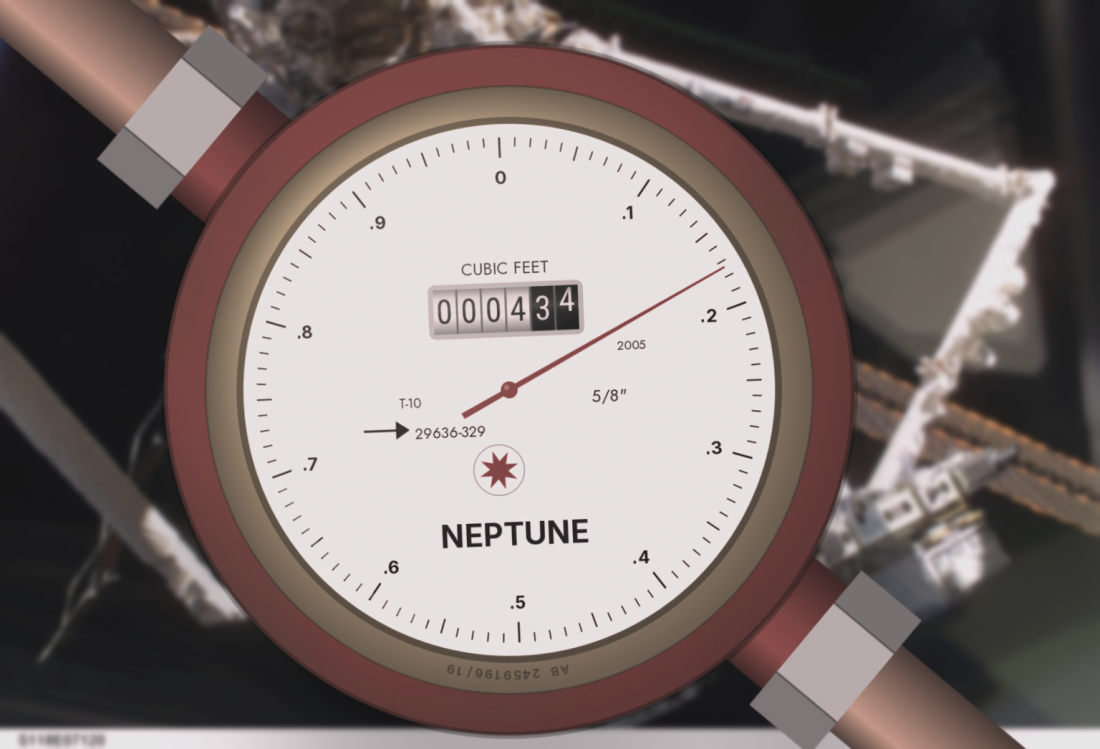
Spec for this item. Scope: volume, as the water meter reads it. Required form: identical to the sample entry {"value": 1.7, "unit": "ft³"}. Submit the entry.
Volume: {"value": 434.17, "unit": "ft³"}
